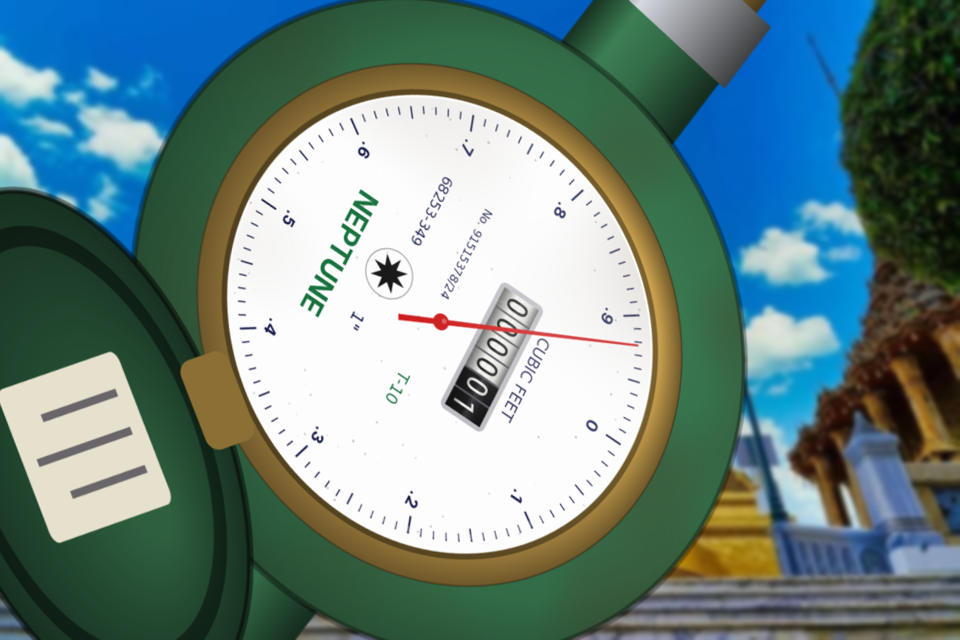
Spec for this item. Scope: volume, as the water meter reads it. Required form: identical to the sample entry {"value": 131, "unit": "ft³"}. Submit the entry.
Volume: {"value": 0.92, "unit": "ft³"}
